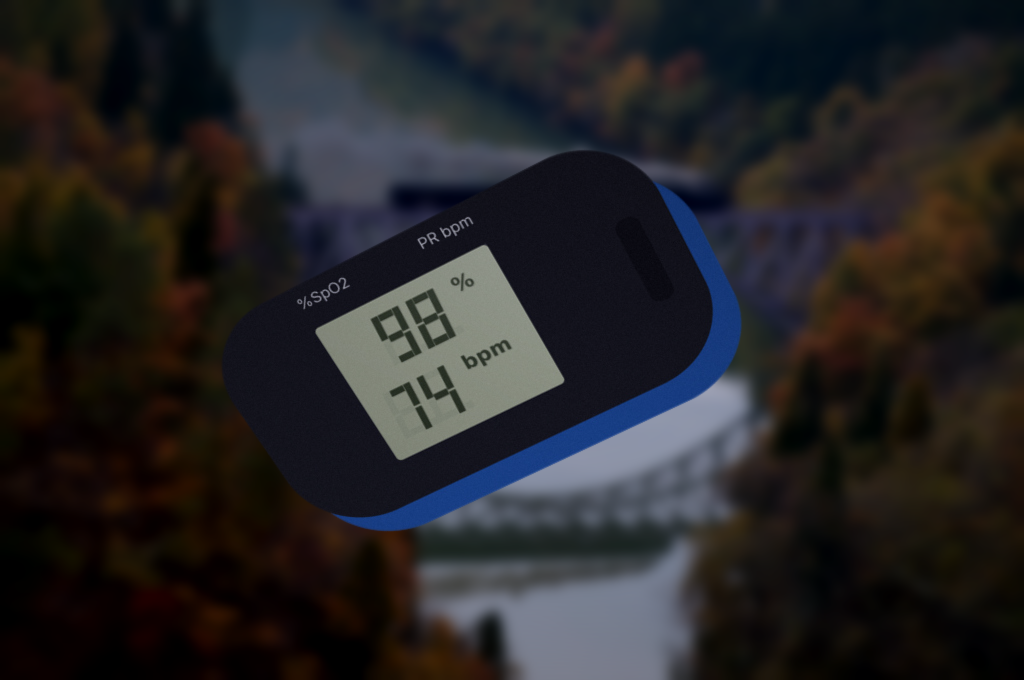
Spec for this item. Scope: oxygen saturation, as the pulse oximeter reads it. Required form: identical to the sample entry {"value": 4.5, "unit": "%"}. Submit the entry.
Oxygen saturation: {"value": 98, "unit": "%"}
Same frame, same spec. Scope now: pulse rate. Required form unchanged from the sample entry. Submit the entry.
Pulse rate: {"value": 74, "unit": "bpm"}
